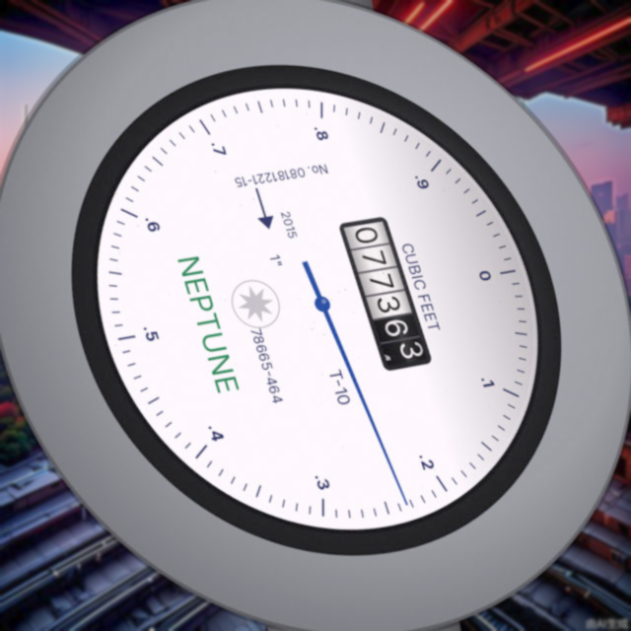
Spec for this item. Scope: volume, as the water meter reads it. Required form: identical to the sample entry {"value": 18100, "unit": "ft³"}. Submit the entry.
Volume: {"value": 77363.23, "unit": "ft³"}
